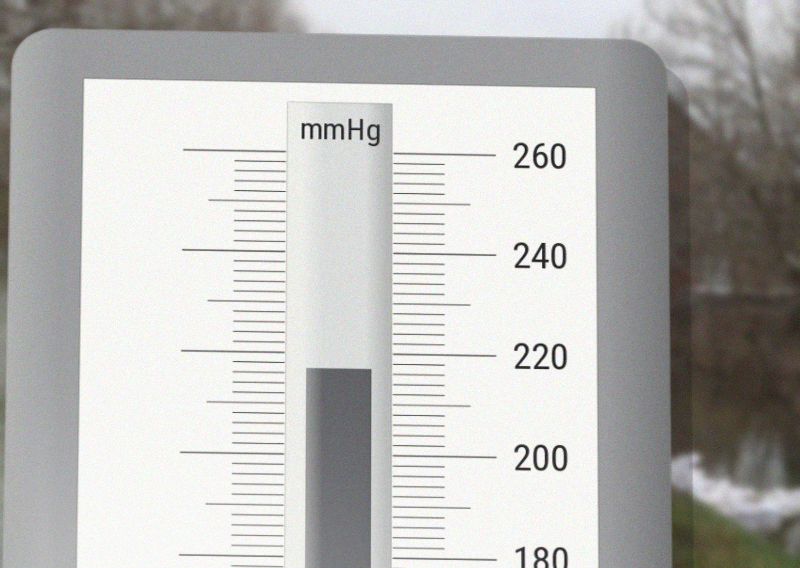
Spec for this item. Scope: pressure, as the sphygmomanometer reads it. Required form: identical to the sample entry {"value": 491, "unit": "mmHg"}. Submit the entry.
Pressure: {"value": 217, "unit": "mmHg"}
